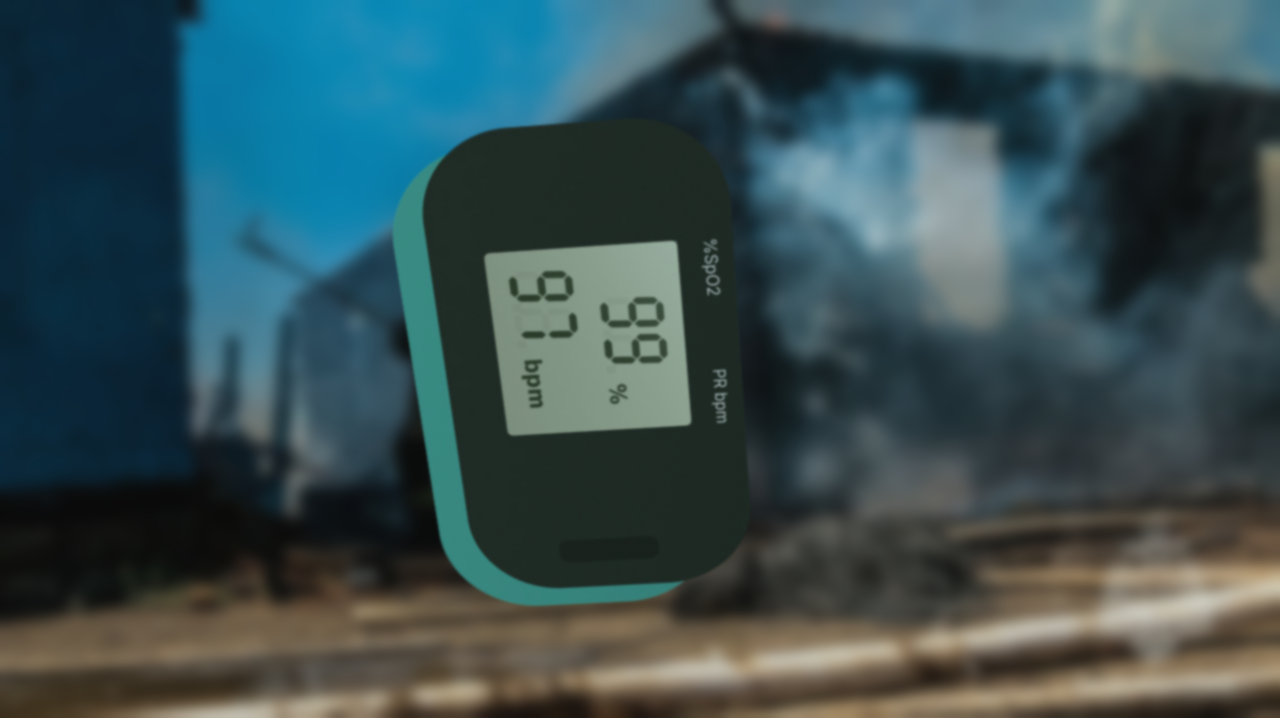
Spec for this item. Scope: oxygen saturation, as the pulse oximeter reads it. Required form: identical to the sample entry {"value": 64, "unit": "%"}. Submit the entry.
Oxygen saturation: {"value": 99, "unit": "%"}
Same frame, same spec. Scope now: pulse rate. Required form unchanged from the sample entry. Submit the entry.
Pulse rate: {"value": 97, "unit": "bpm"}
